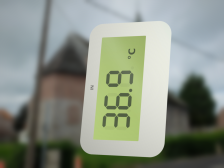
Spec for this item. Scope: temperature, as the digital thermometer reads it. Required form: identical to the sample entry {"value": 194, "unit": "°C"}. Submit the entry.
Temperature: {"value": 36.9, "unit": "°C"}
